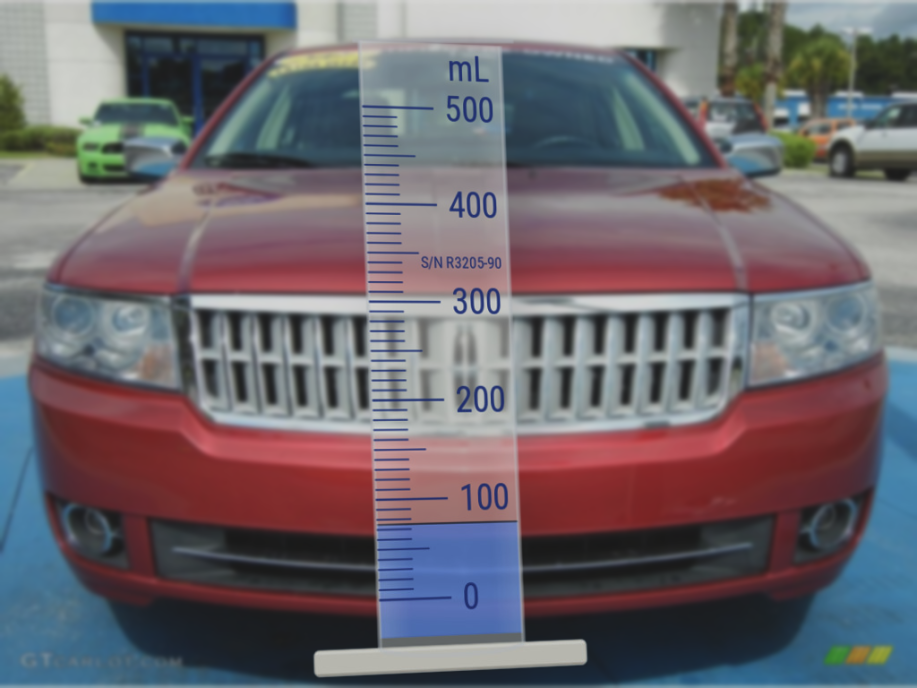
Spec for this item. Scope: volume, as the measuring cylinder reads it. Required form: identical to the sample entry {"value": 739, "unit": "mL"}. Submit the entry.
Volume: {"value": 75, "unit": "mL"}
